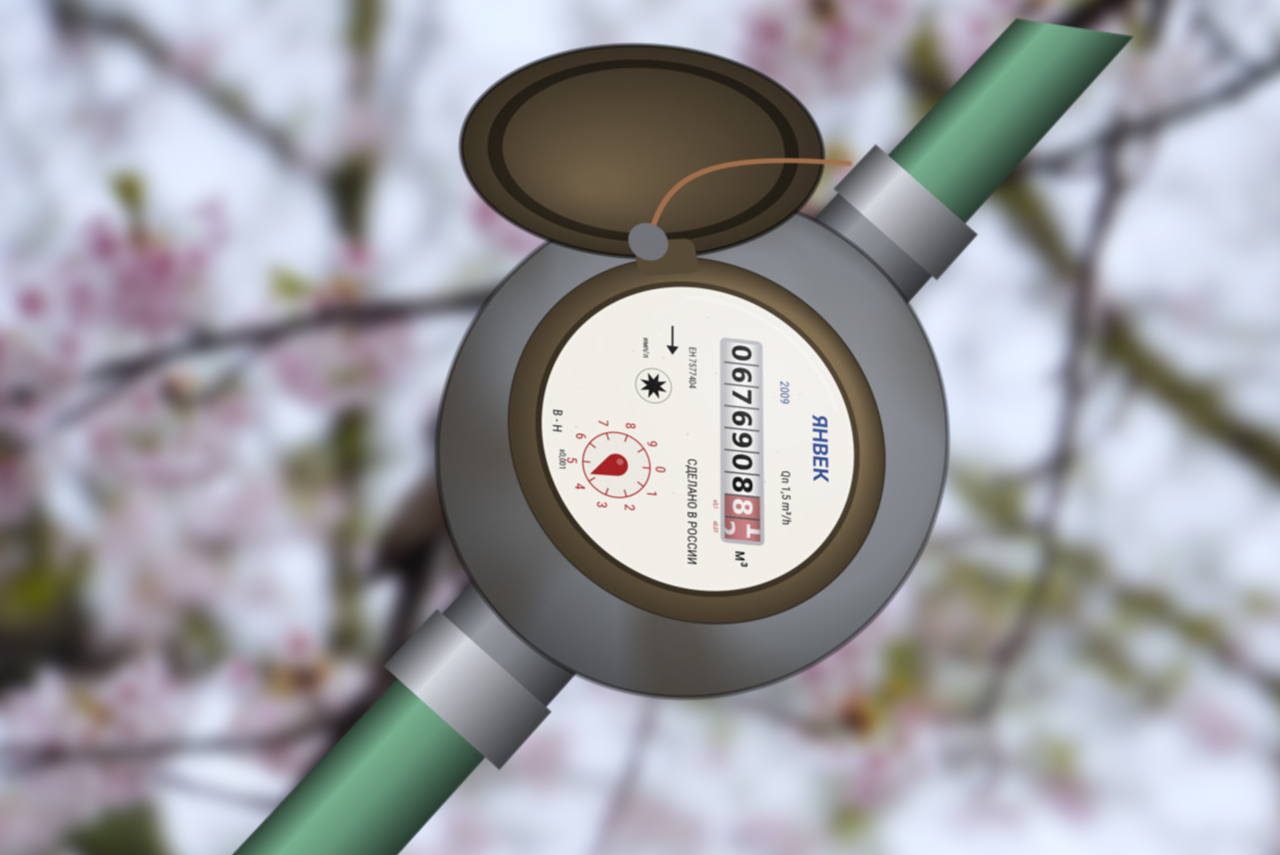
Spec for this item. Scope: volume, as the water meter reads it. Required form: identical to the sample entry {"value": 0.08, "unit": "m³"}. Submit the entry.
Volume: {"value": 676908.814, "unit": "m³"}
